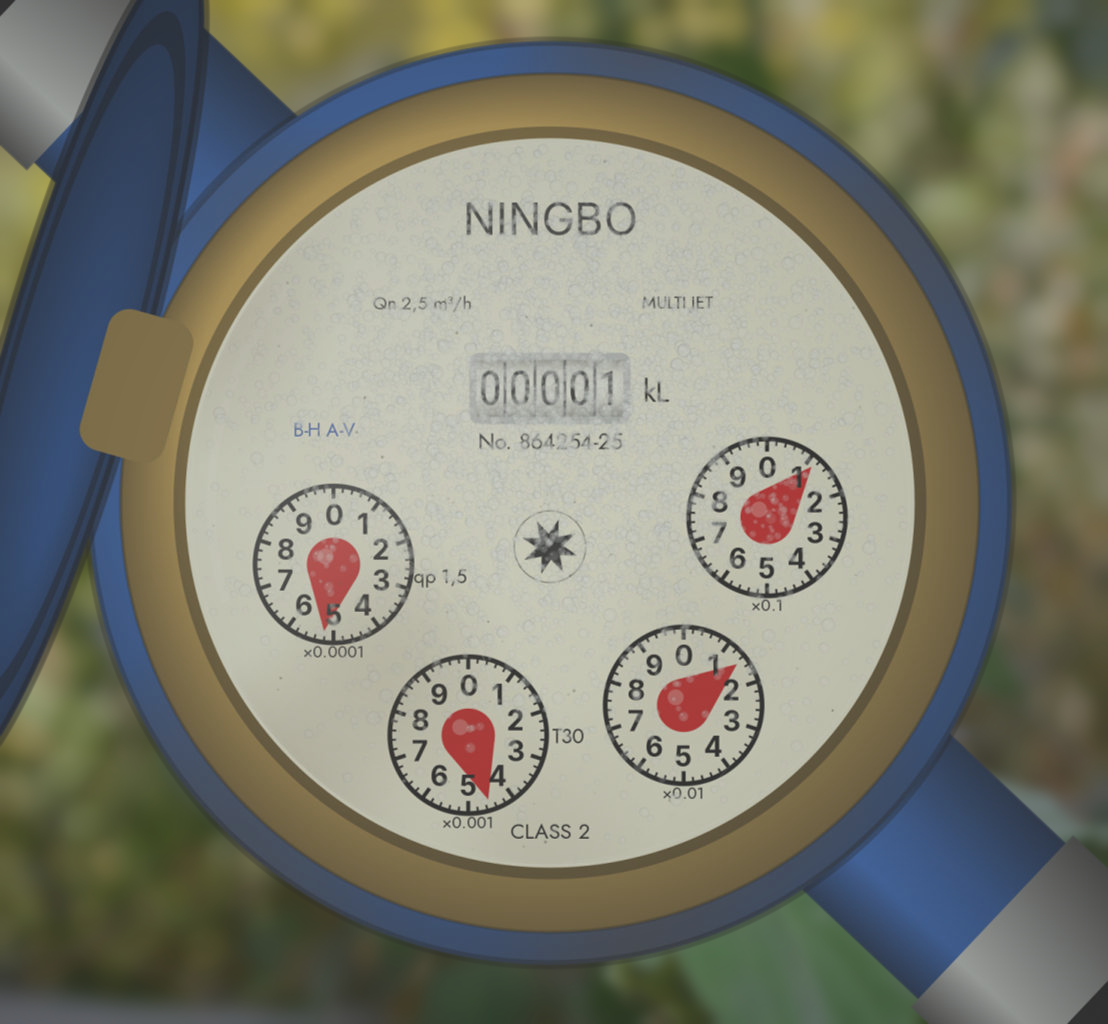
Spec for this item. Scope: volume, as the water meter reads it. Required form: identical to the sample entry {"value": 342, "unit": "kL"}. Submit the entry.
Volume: {"value": 1.1145, "unit": "kL"}
